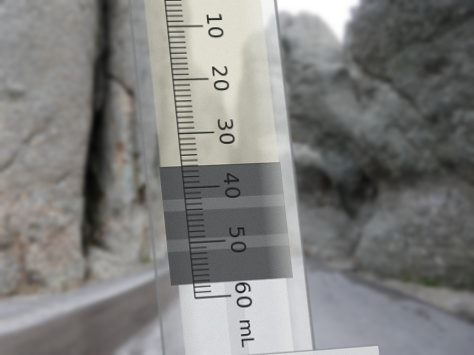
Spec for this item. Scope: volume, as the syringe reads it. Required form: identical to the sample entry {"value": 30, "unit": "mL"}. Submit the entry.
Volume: {"value": 36, "unit": "mL"}
